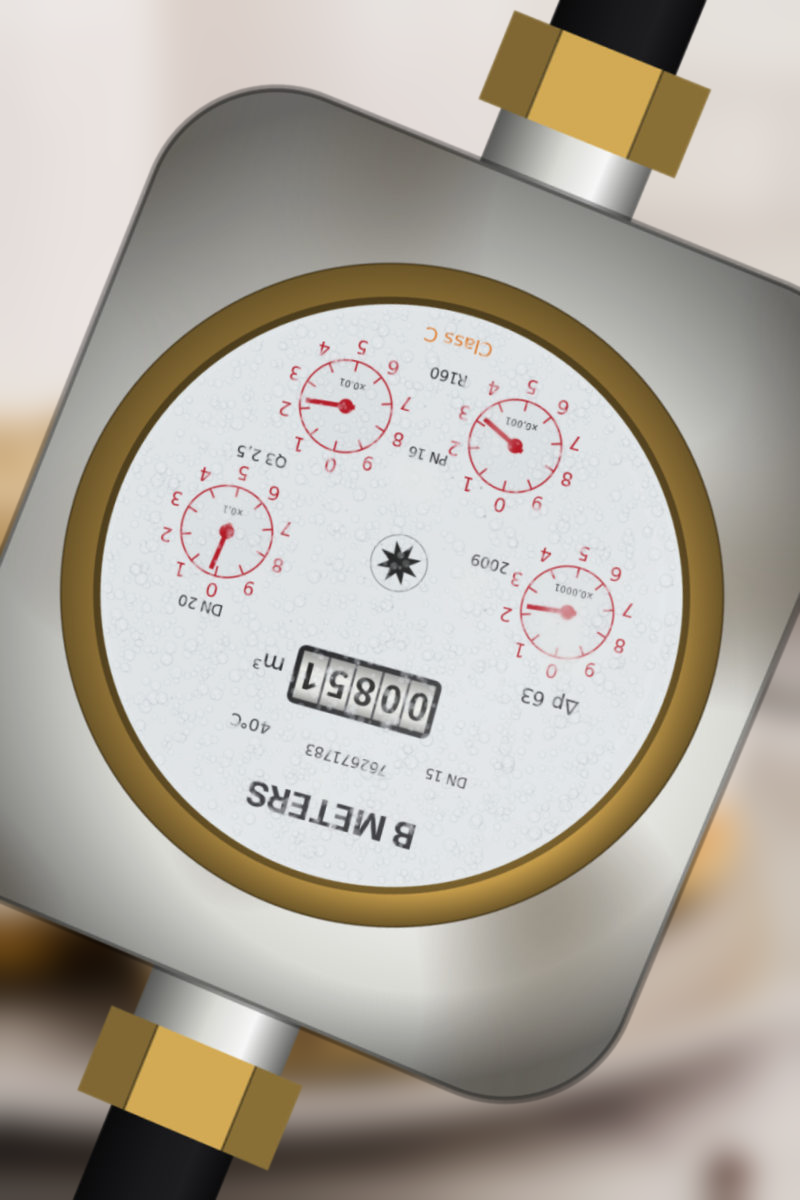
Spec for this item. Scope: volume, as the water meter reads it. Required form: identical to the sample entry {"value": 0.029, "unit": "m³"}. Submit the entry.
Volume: {"value": 851.0232, "unit": "m³"}
